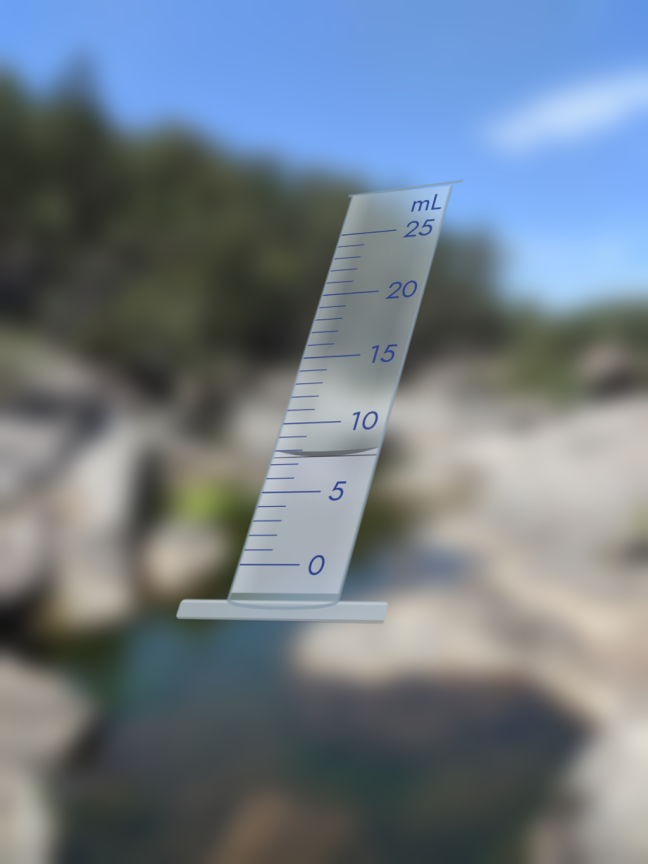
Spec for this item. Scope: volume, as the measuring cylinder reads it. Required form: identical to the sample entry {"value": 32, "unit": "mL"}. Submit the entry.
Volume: {"value": 7.5, "unit": "mL"}
